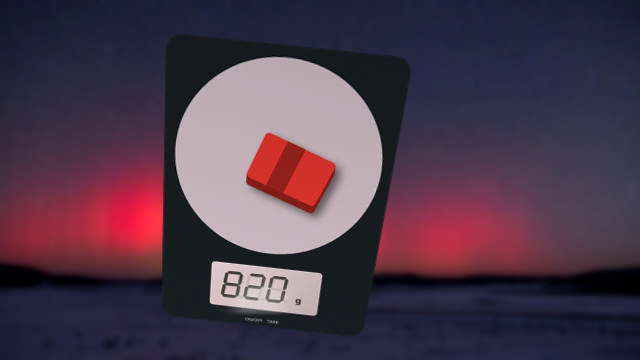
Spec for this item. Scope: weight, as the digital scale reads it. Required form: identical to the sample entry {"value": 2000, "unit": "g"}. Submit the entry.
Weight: {"value": 820, "unit": "g"}
